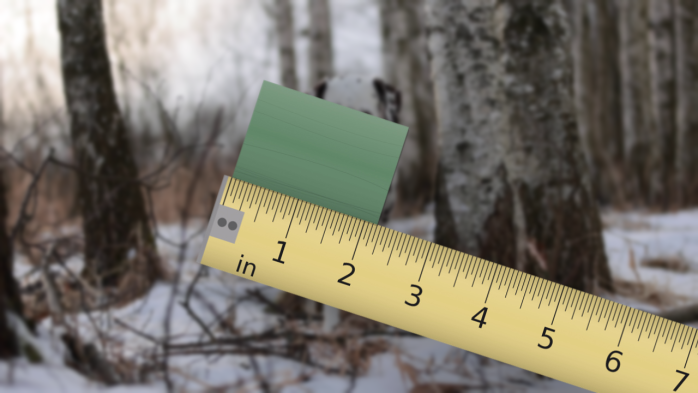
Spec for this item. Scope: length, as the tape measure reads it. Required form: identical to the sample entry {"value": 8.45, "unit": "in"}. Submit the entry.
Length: {"value": 2.1875, "unit": "in"}
